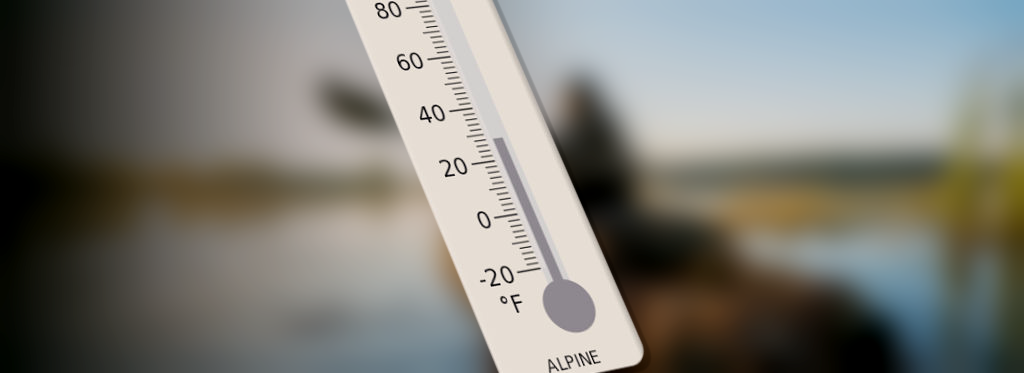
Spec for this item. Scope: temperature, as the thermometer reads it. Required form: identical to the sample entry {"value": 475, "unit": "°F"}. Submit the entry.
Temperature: {"value": 28, "unit": "°F"}
